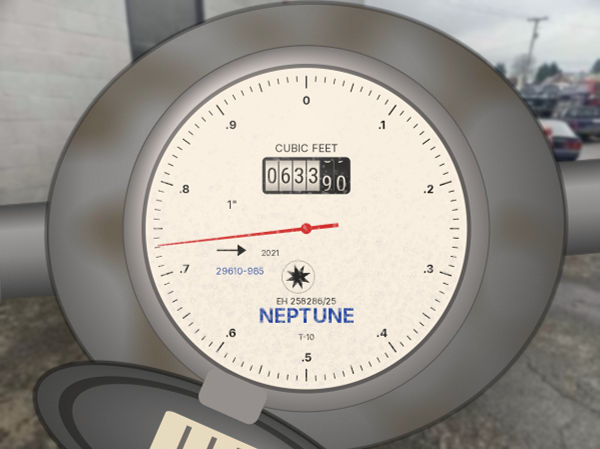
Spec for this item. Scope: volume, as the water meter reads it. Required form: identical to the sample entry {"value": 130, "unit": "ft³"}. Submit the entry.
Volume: {"value": 63389.73, "unit": "ft³"}
